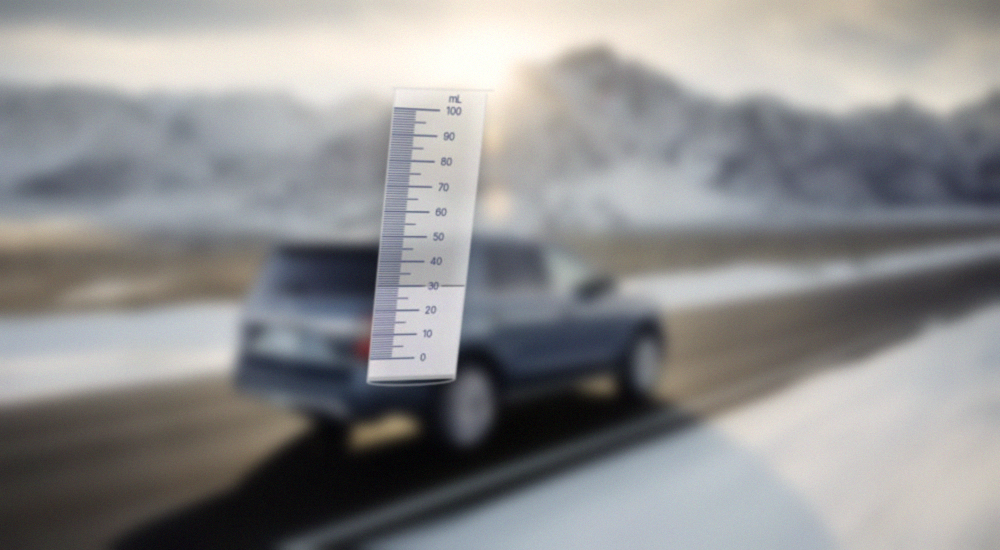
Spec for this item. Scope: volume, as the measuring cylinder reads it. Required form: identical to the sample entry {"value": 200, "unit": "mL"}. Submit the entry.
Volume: {"value": 30, "unit": "mL"}
